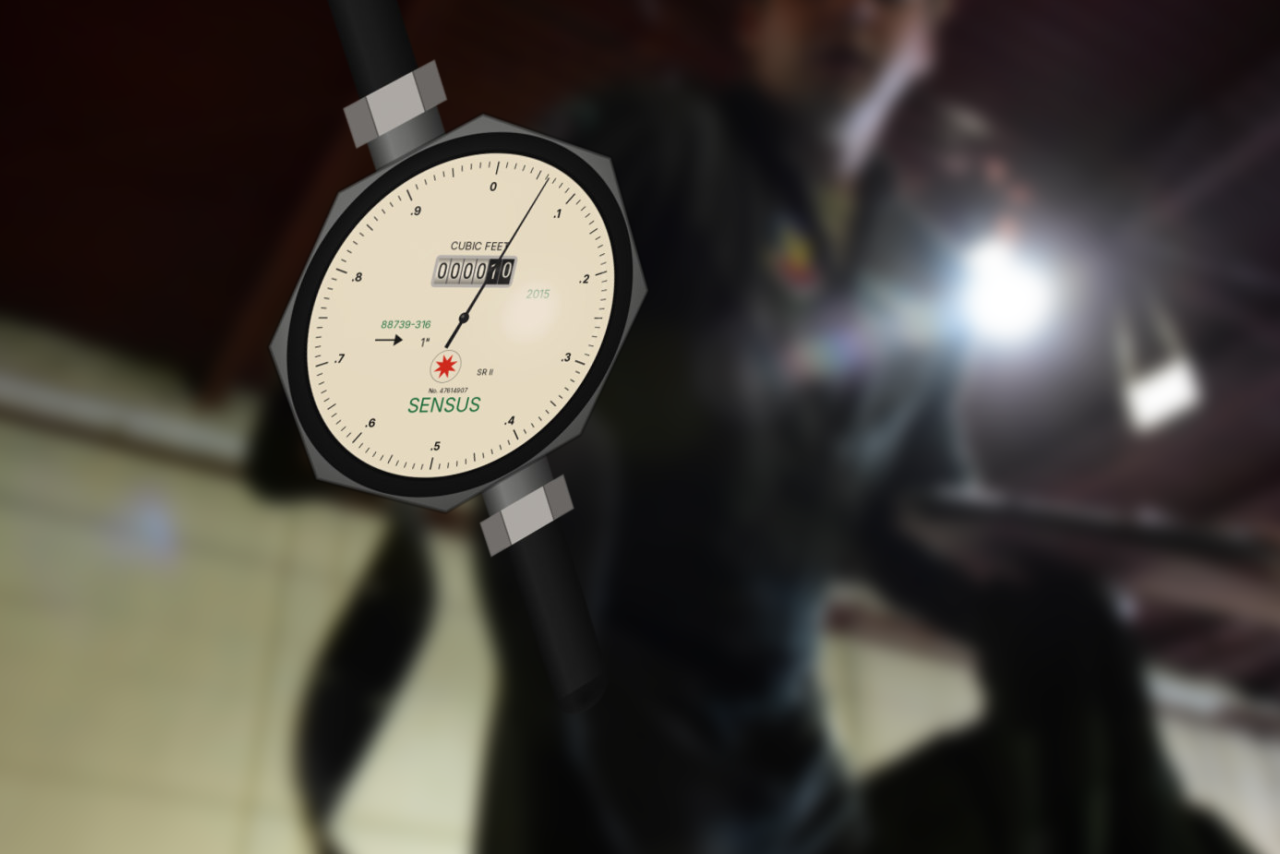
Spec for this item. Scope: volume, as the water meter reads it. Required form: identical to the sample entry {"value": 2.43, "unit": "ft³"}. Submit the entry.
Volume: {"value": 10.06, "unit": "ft³"}
